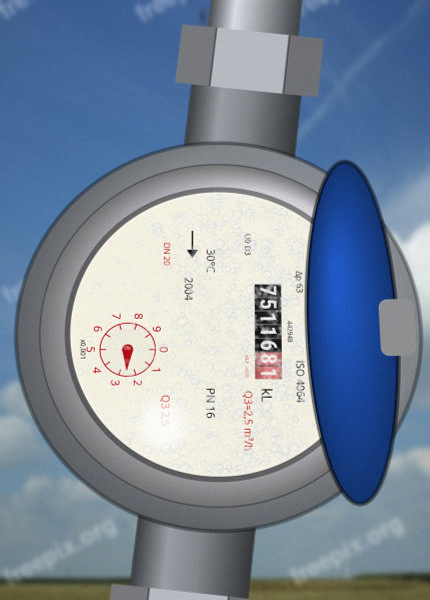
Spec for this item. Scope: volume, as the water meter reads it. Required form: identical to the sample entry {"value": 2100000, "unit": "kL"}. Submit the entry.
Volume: {"value": 75116.812, "unit": "kL"}
